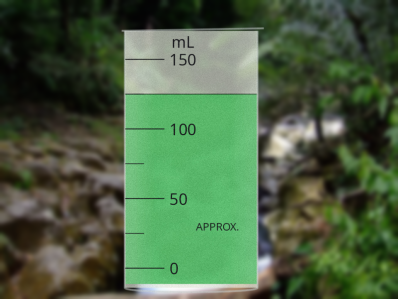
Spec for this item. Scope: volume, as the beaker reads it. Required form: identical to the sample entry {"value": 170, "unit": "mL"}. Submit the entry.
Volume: {"value": 125, "unit": "mL"}
